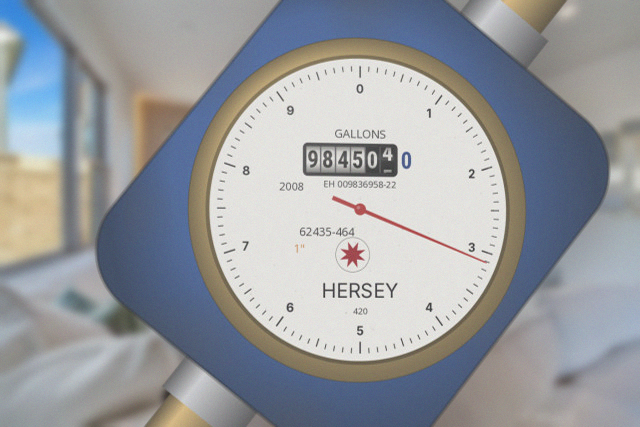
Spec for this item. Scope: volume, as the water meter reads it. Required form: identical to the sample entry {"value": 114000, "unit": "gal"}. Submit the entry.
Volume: {"value": 9845043.1, "unit": "gal"}
